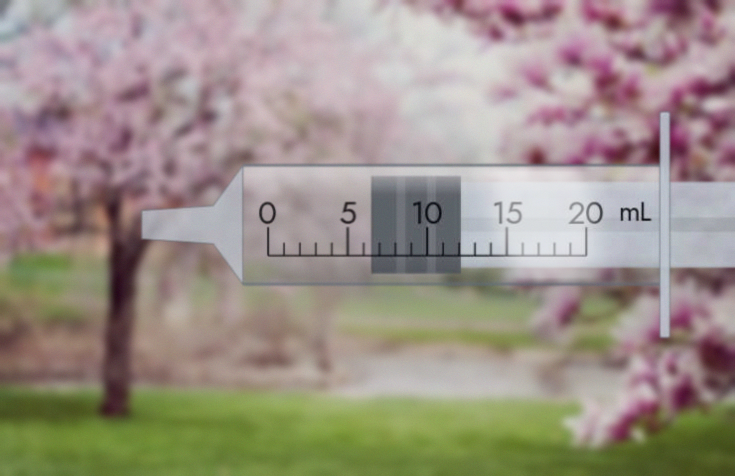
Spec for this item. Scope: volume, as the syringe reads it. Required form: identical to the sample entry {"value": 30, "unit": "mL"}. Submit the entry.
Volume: {"value": 6.5, "unit": "mL"}
